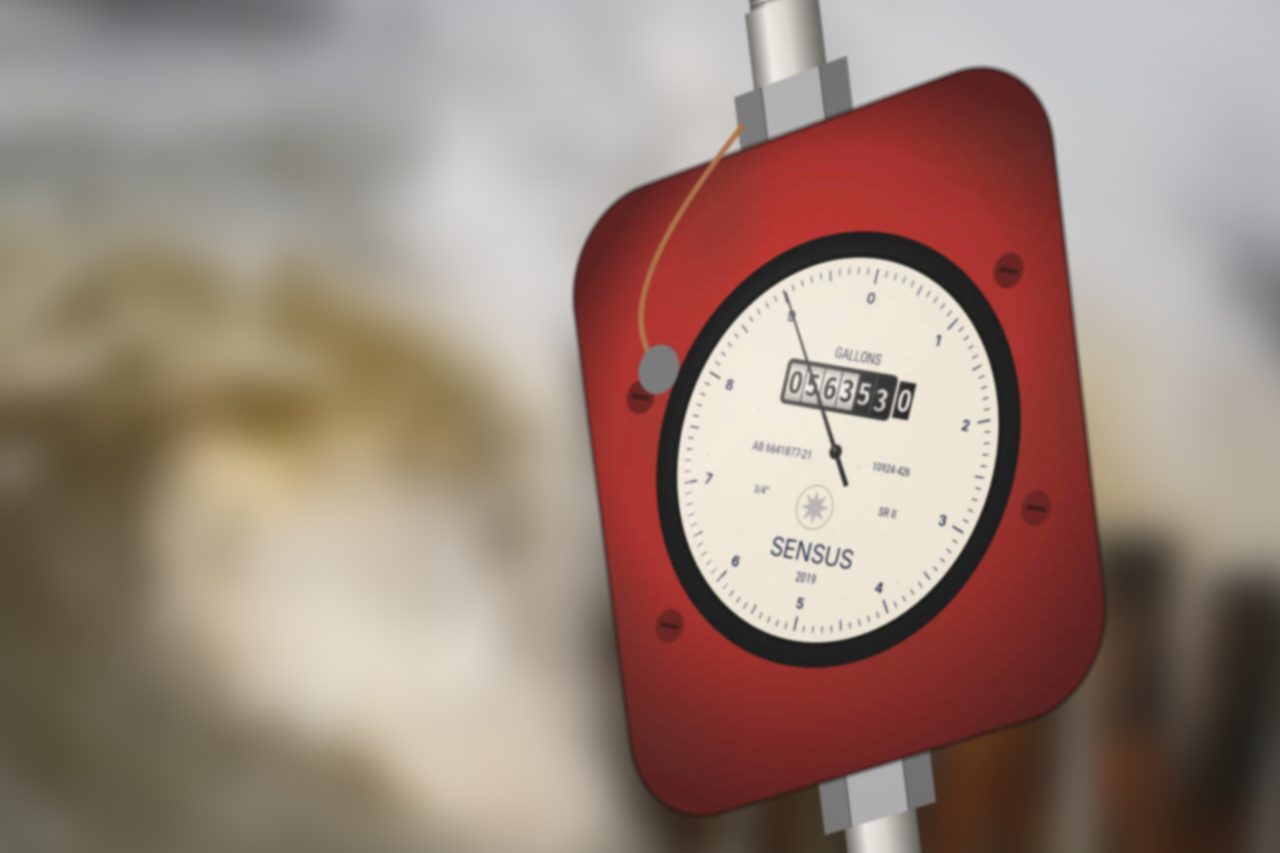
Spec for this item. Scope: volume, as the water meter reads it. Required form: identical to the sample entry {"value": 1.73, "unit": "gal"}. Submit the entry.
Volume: {"value": 563529.0, "unit": "gal"}
